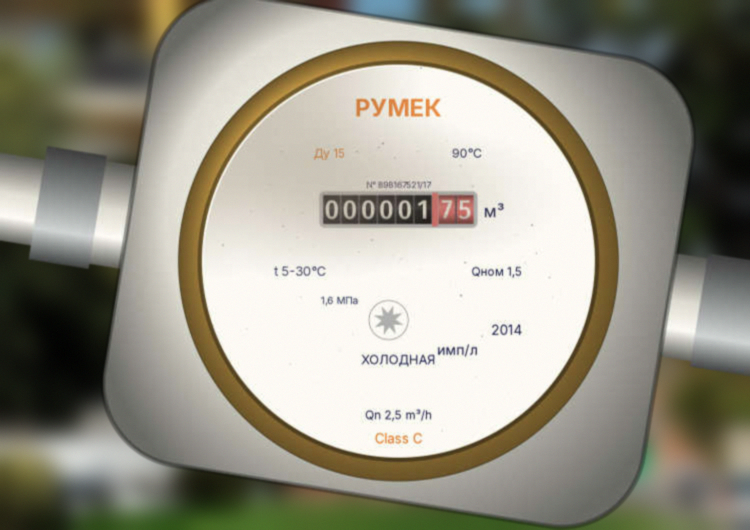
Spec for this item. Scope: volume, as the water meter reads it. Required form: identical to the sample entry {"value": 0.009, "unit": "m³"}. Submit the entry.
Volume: {"value": 1.75, "unit": "m³"}
